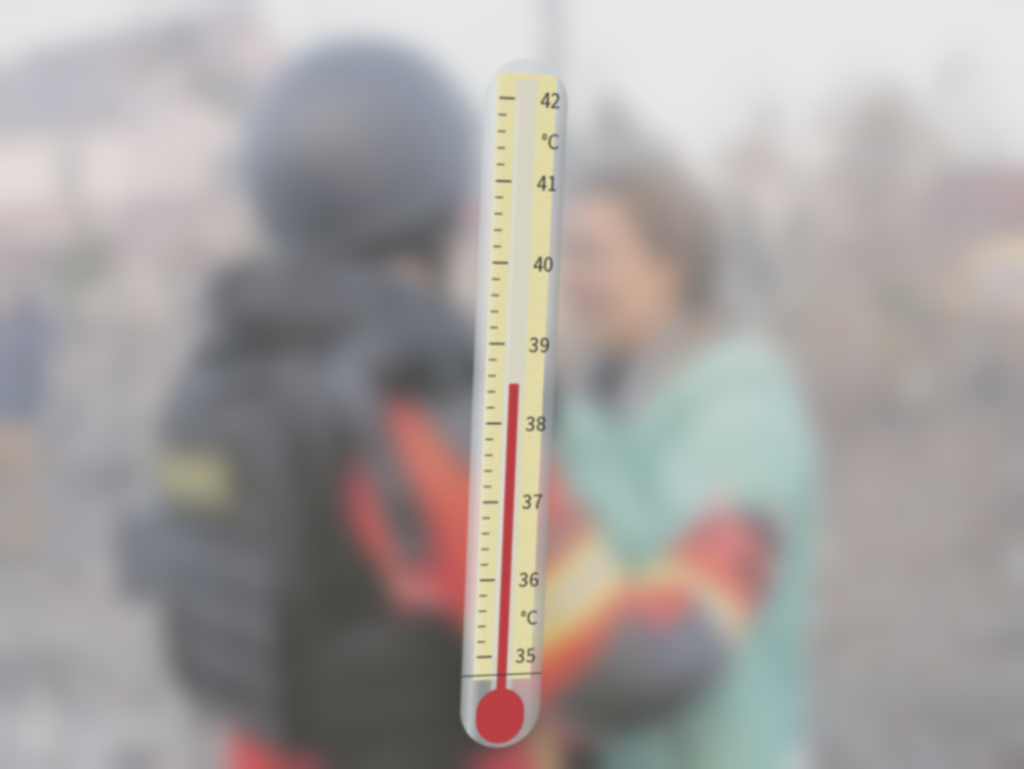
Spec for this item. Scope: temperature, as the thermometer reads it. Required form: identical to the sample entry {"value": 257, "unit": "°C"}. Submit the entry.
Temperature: {"value": 38.5, "unit": "°C"}
